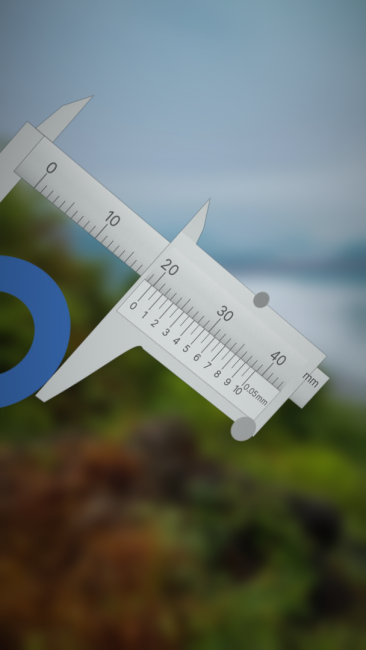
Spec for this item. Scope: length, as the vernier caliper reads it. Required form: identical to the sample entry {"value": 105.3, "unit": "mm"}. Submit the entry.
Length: {"value": 19.8, "unit": "mm"}
